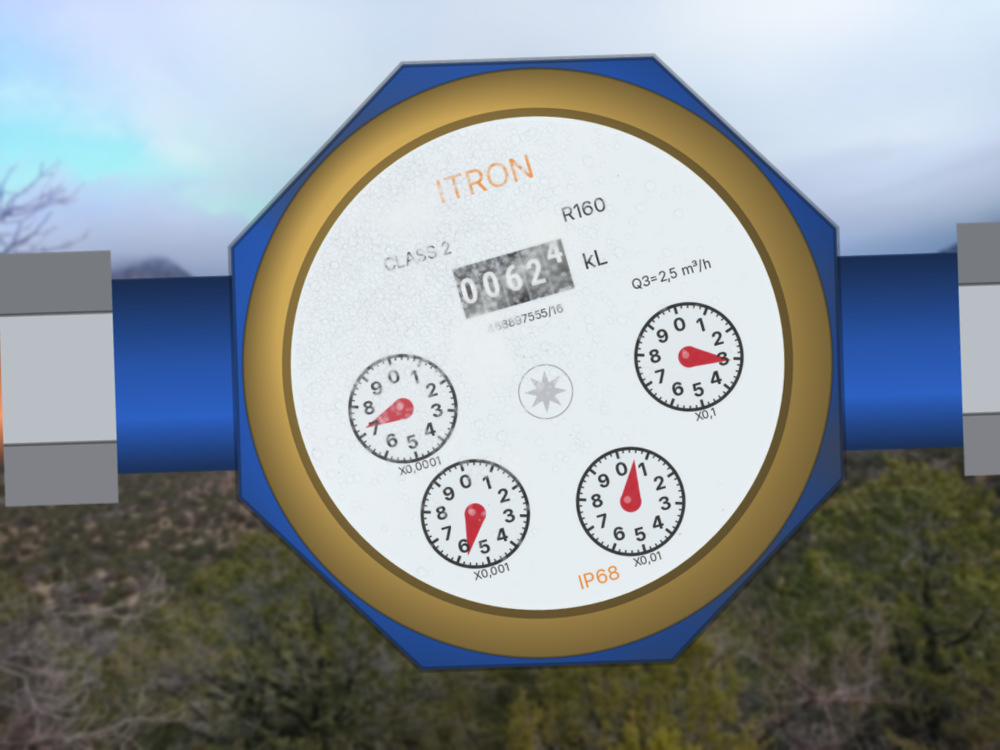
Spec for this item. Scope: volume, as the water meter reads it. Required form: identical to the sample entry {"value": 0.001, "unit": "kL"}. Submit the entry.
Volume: {"value": 624.3057, "unit": "kL"}
